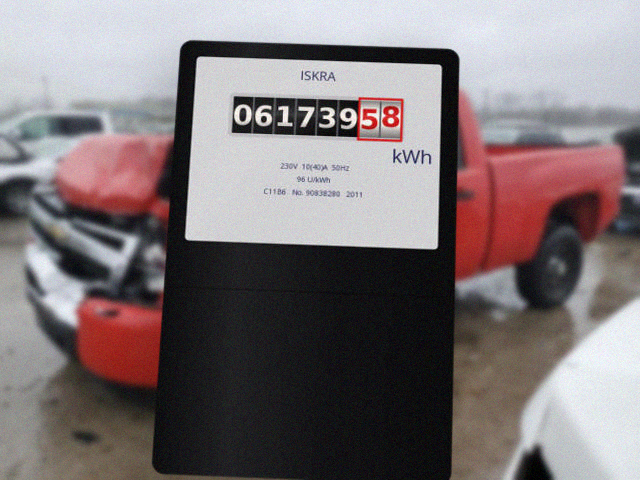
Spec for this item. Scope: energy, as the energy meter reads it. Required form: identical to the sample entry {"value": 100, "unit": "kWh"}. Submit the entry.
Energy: {"value": 61739.58, "unit": "kWh"}
